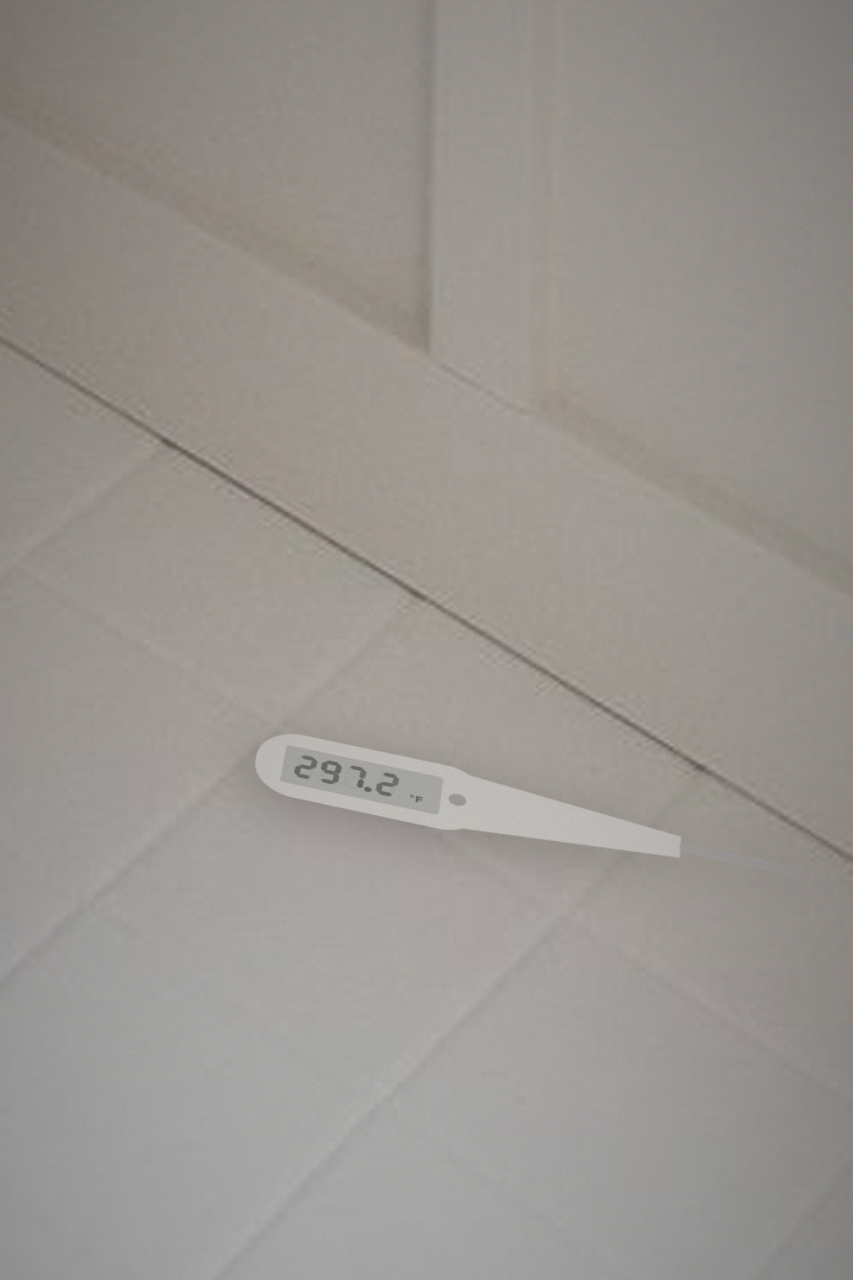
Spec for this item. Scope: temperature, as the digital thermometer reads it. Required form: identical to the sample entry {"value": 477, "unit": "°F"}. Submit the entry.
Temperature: {"value": 297.2, "unit": "°F"}
